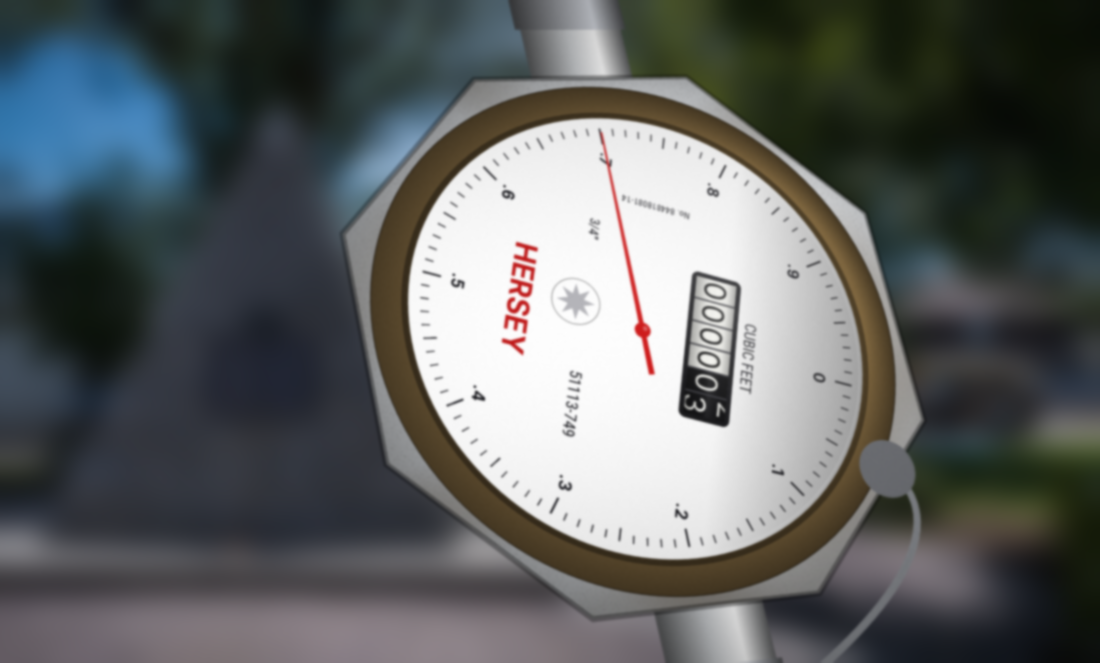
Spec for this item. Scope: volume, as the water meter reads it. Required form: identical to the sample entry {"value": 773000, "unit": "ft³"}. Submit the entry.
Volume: {"value": 2.70, "unit": "ft³"}
